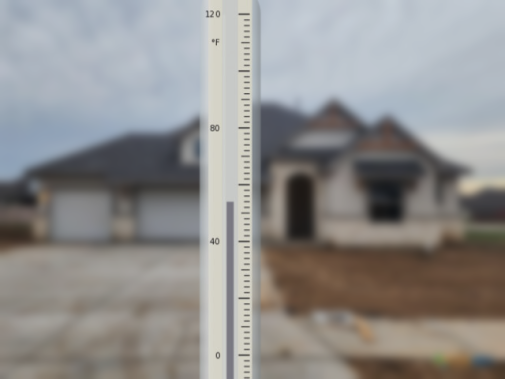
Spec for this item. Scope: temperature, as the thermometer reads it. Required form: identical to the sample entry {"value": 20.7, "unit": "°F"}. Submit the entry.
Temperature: {"value": 54, "unit": "°F"}
